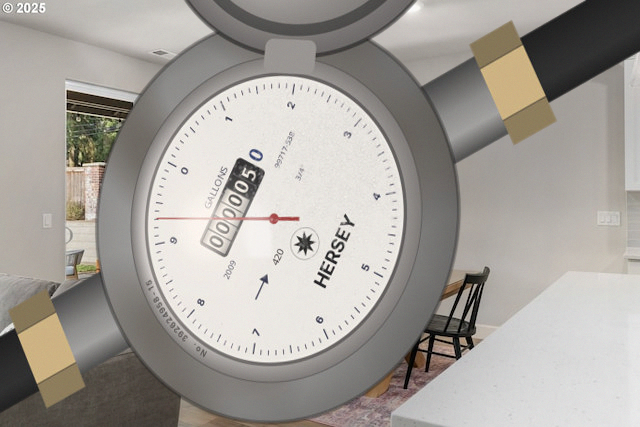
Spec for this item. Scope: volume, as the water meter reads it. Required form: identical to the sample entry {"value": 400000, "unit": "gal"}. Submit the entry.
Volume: {"value": 49.3, "unit": "gal"}
